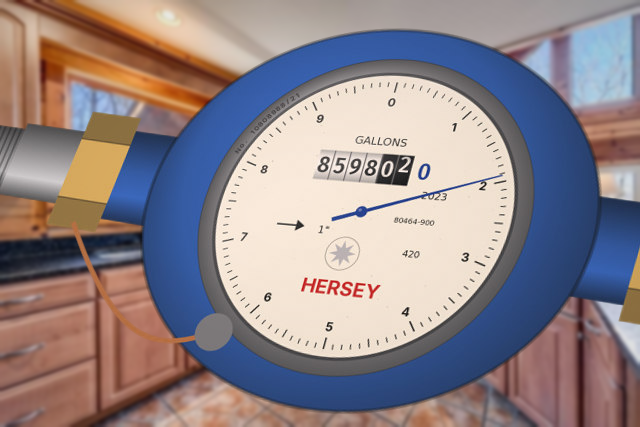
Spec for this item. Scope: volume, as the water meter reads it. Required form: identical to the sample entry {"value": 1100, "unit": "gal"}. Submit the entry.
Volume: {"value": 8598021.9, "unit": "gal"}
